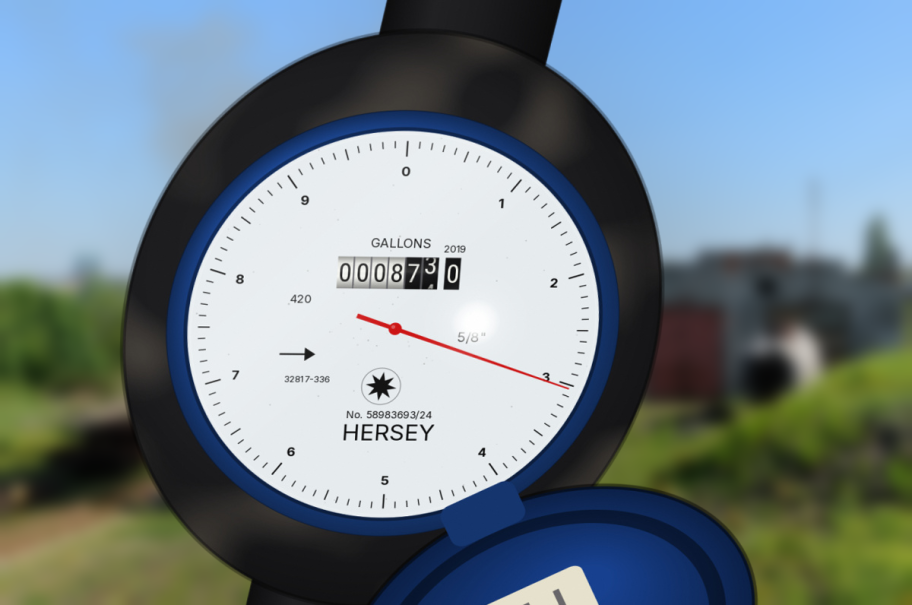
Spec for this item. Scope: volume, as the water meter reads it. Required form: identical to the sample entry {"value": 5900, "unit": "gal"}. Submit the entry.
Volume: {"value": 8733.0, "unit": "gal"}
